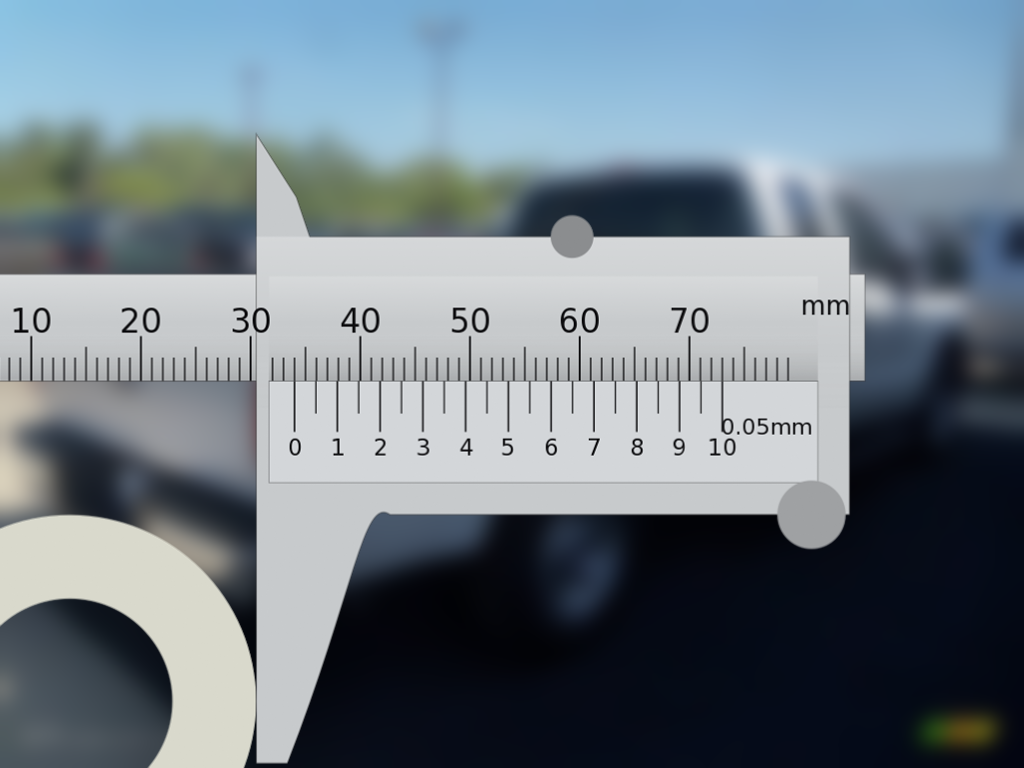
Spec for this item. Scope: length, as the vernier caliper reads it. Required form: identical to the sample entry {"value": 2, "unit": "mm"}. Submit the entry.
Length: {"value": 34.0, "unit": "mm"}
